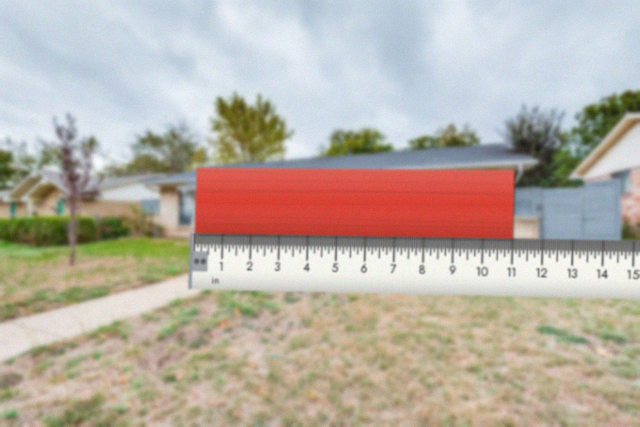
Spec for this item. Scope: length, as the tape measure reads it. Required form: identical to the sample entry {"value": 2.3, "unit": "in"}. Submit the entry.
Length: {"value": 11, "unit": "in"}
